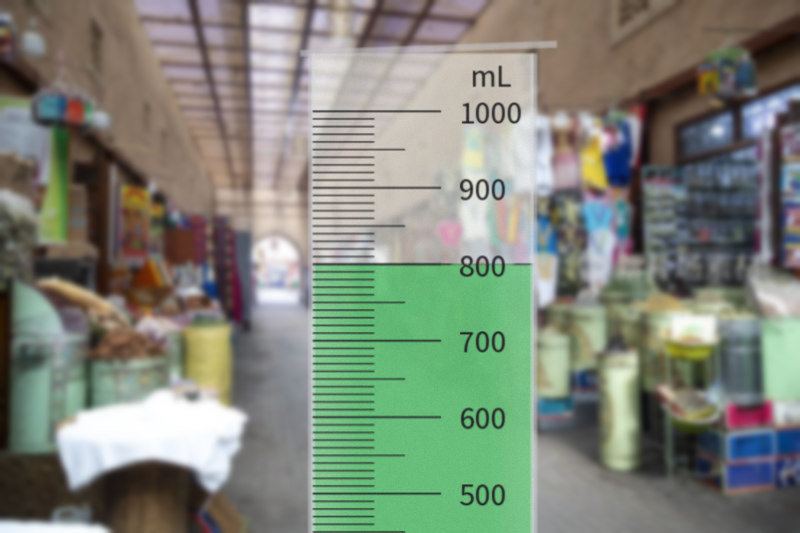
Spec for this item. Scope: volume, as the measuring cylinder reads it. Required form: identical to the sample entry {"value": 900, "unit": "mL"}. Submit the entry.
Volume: {"value": 800, "unit": "mL"}
